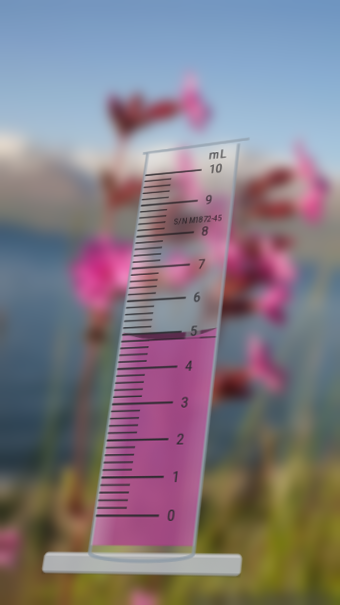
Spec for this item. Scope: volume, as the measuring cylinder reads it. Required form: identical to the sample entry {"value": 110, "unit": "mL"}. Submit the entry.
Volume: {"value": 4.8, "unit": "mL"}
